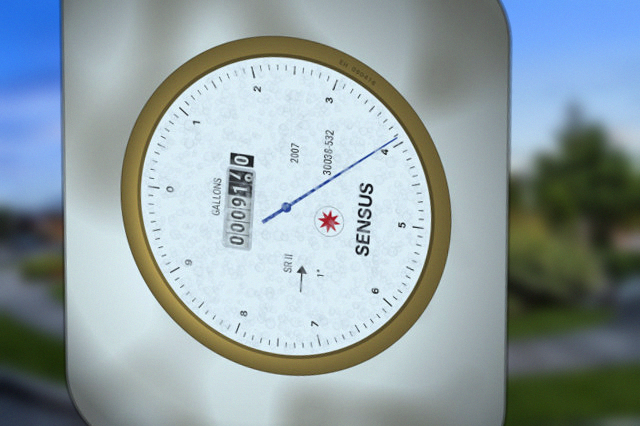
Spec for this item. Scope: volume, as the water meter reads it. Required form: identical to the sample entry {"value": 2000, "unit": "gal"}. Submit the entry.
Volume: {"value": 9173.9, "unit": "gal"}
